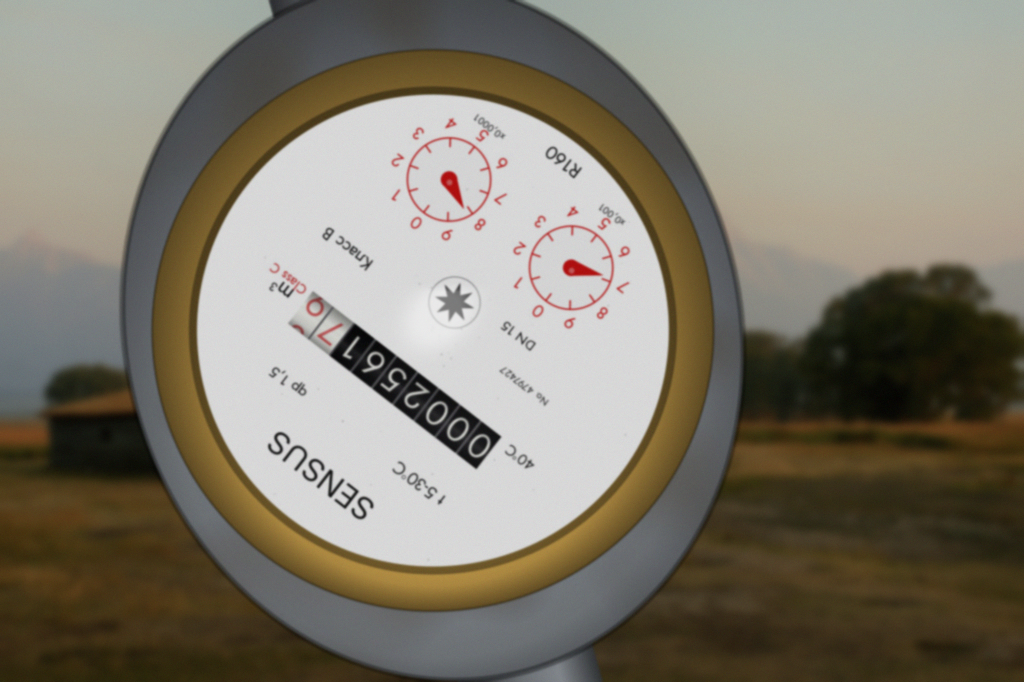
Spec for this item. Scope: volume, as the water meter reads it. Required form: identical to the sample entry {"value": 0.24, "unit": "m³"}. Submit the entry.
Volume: {"value": 2561.7868, "unit": "m³"}
